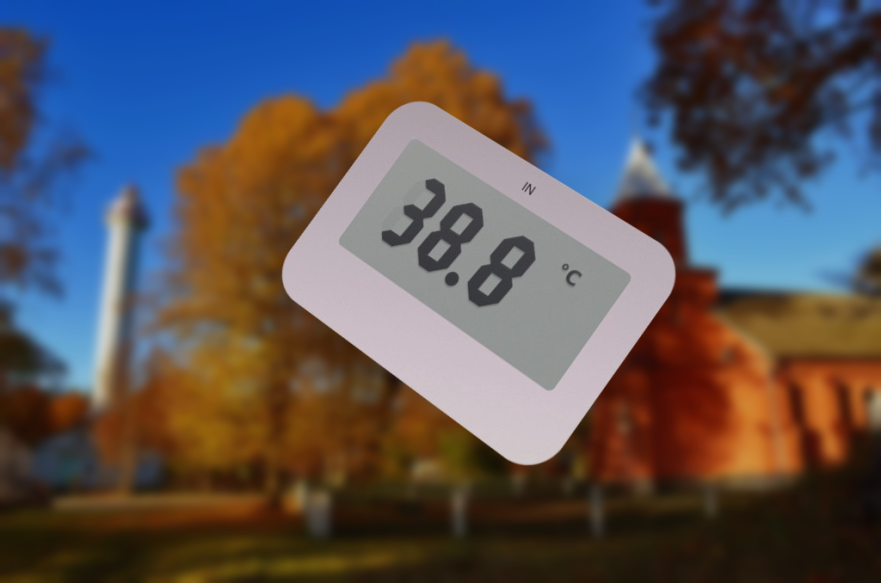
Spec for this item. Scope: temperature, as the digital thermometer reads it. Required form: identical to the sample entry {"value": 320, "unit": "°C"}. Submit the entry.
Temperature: {"value": 38.8, "unit": "°C"}
